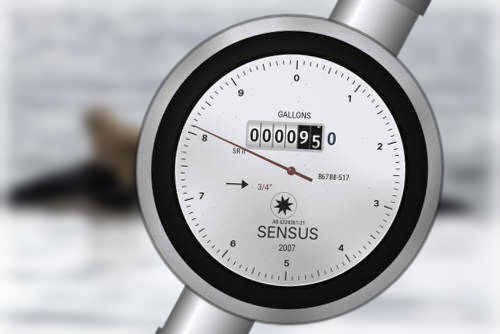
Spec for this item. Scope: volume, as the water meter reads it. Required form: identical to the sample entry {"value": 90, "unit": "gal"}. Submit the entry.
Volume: {"value": 948.1, "unit": "gal"}
